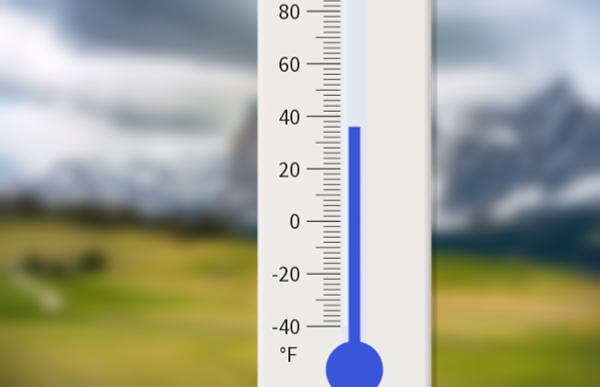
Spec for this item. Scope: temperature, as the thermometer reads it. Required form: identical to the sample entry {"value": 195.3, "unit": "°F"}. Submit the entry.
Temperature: {"value": 36, "unit": "°F"}
